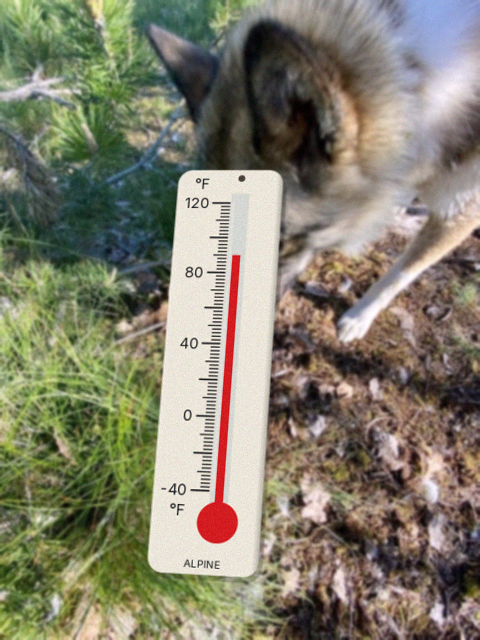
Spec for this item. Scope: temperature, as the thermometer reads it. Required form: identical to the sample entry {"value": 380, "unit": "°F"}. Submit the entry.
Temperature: {"value": 90, "unit": "°F"}
